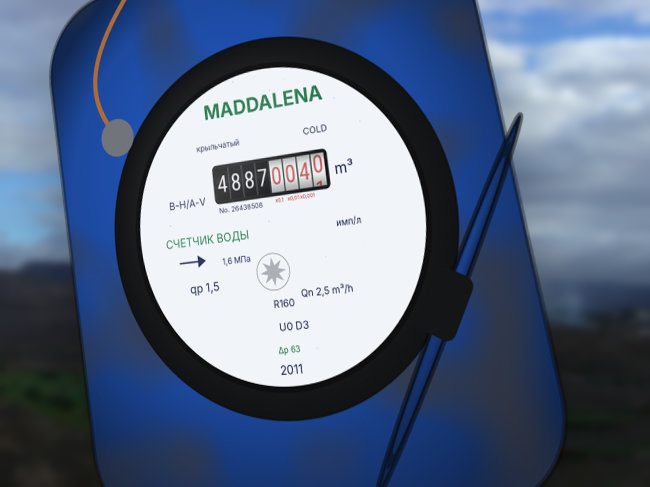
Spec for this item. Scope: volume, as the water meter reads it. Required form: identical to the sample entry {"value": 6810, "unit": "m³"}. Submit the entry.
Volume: {"value": 4887.0040, "unit": "m³"}
